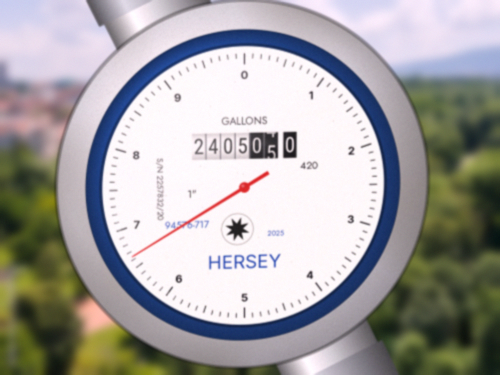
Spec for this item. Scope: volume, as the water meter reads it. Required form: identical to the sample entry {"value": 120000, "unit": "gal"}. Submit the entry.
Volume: {"value": 2405046.6, "unit": "gal"}
